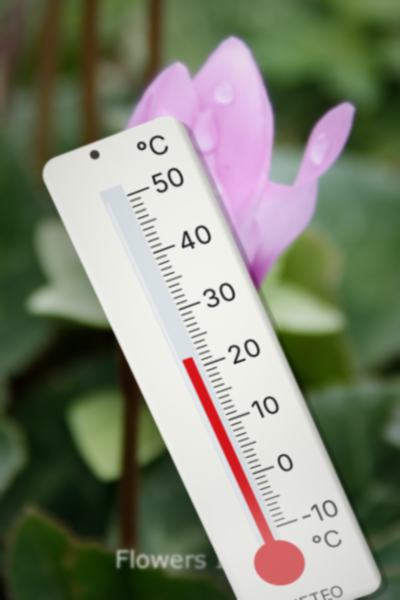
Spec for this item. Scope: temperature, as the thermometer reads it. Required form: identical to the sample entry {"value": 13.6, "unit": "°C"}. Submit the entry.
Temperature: {"value": 22, "unit": "°C"}
